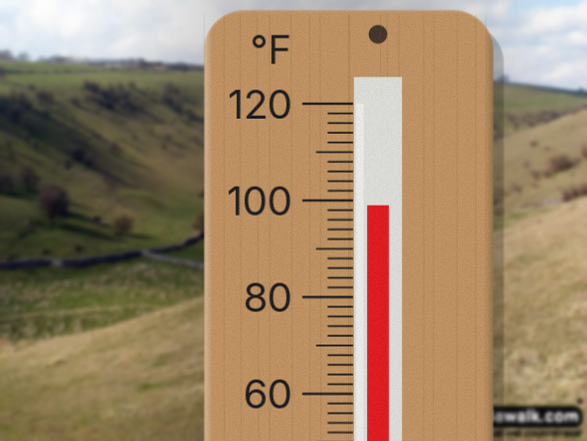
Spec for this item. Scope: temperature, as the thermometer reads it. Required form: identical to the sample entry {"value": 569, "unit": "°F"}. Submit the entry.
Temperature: {"value": 99, "unit": "°F"}
